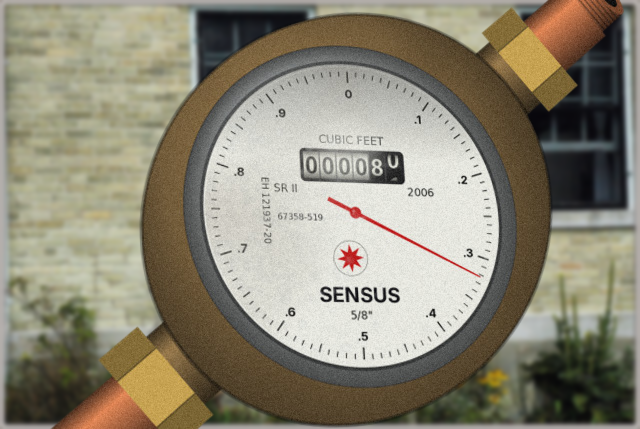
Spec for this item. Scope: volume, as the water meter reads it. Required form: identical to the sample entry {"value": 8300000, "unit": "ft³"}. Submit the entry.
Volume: {"value": 80.32, "unit": "ft³"}
